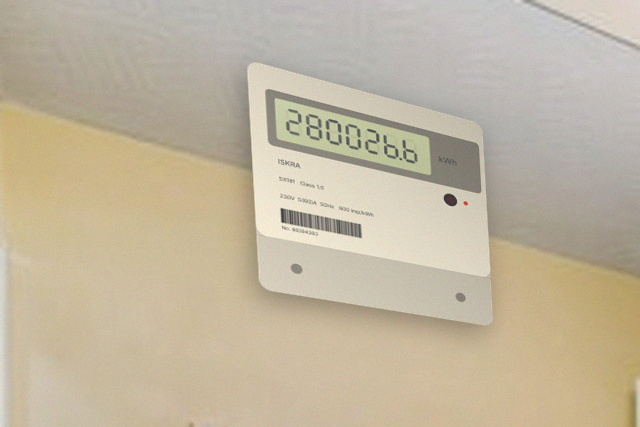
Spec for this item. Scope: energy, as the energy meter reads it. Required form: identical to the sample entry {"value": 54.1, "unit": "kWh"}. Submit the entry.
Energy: {"value": 280026.6, "unit": "kWh"}
